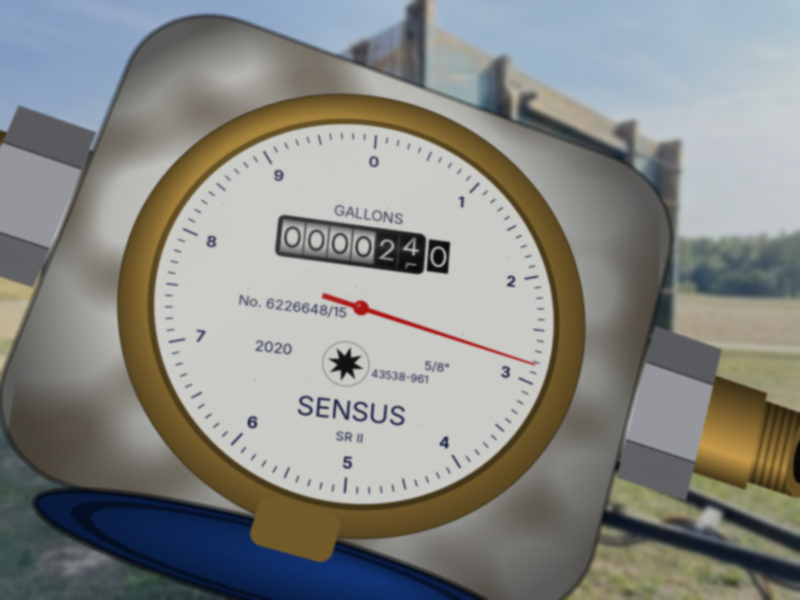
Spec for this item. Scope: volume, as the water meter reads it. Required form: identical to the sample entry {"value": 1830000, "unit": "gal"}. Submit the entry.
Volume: {"value": 242.8, "unit": "gal"}
